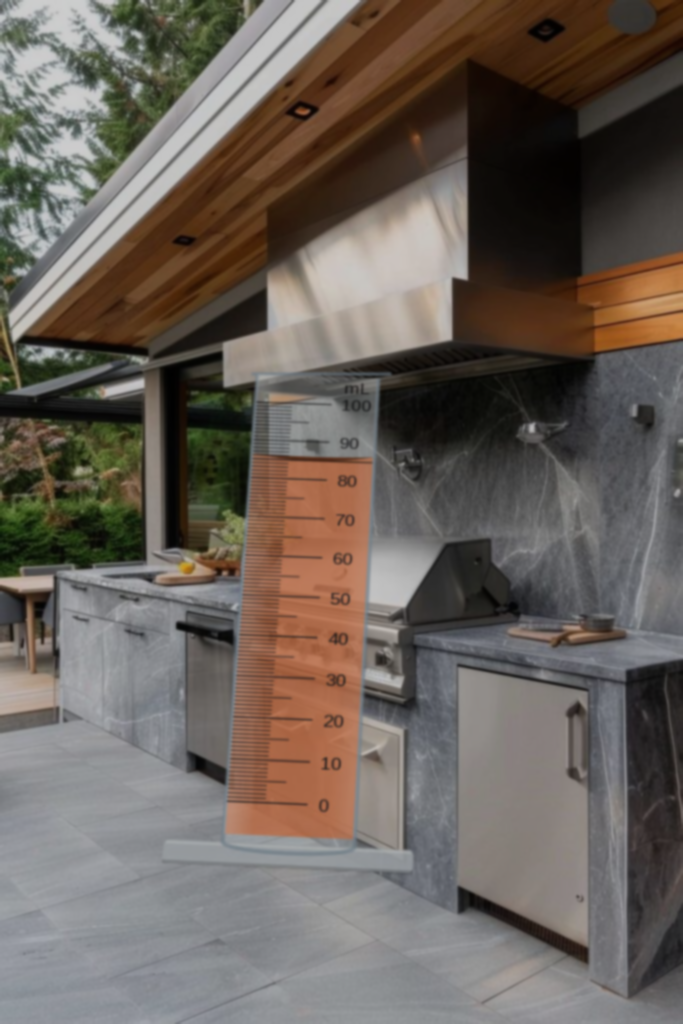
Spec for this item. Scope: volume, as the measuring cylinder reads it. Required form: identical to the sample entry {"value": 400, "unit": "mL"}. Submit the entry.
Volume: {"value": 85, "unit": "mL"}
